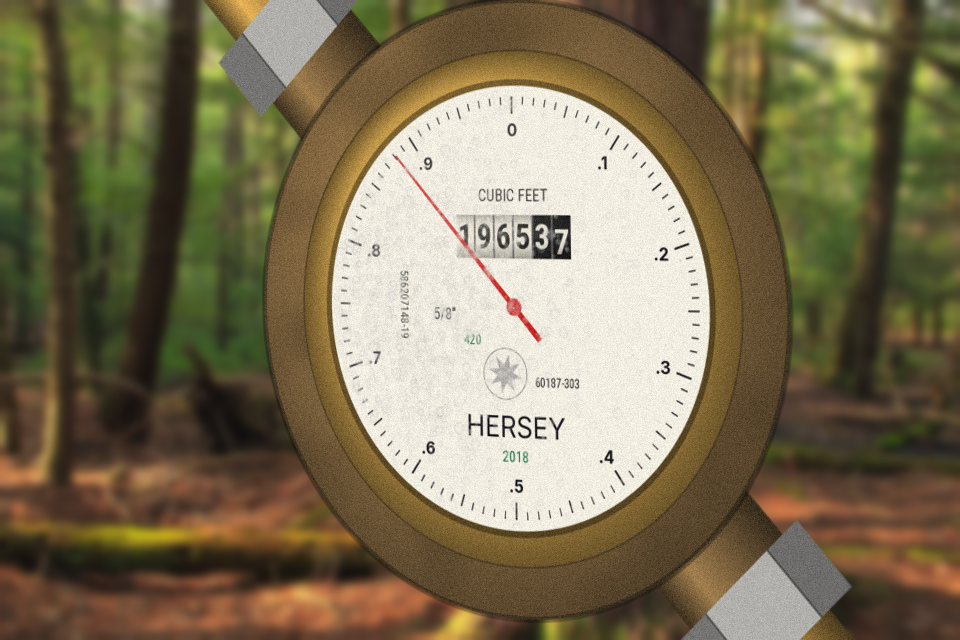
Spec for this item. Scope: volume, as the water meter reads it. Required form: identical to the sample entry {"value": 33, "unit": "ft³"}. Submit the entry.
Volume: {"value": 196536.88, "unit": "ft³"}
